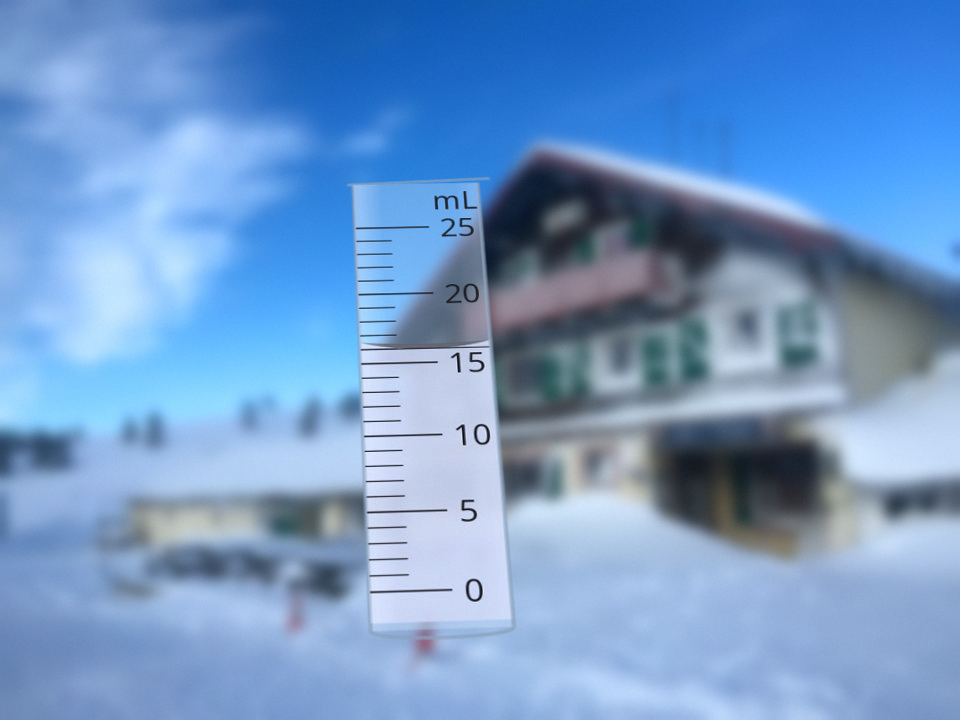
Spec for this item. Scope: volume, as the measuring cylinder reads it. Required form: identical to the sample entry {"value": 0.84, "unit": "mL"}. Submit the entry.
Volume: {"value": 16, "unit": "mL"}
